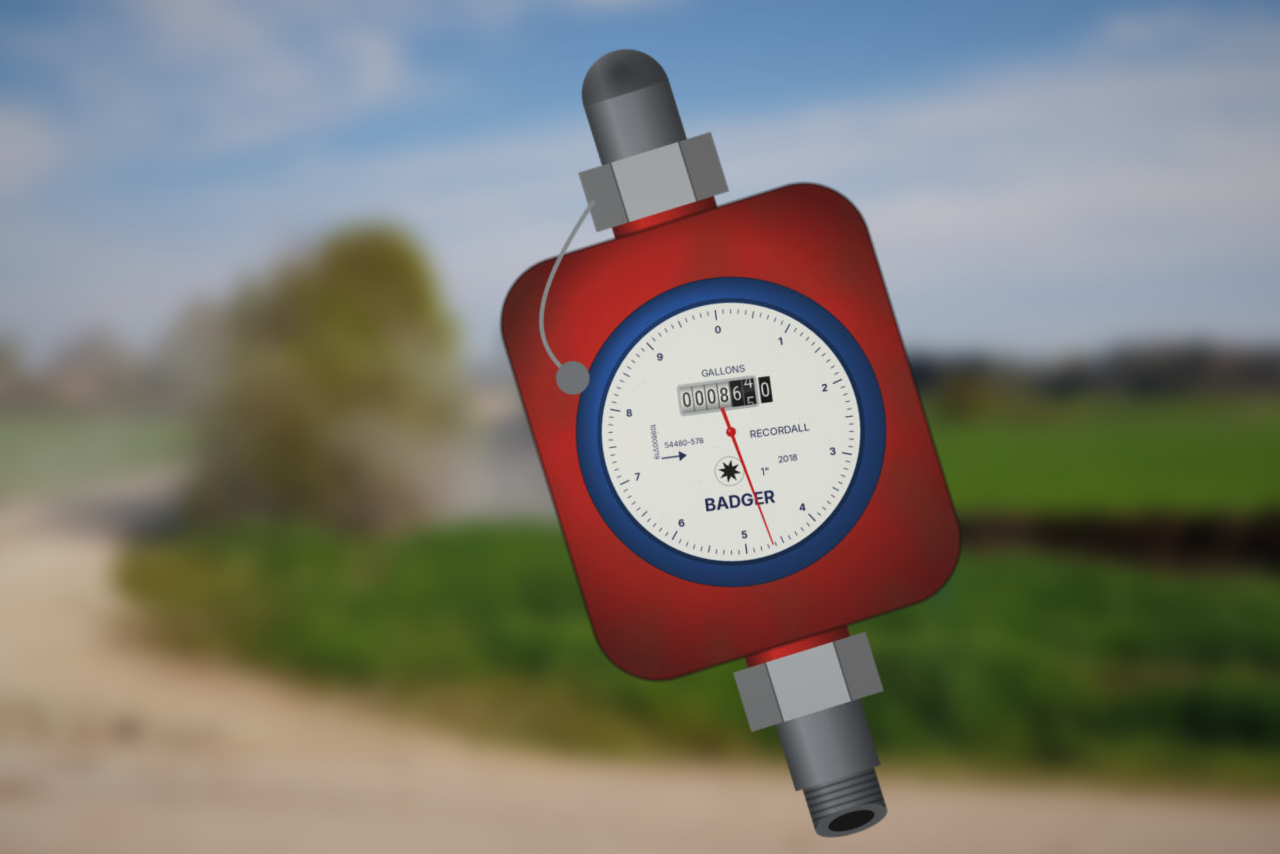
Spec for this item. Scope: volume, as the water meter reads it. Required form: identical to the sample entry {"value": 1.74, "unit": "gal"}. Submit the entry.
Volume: {"value": 8644.6, "unit": "gal"}
